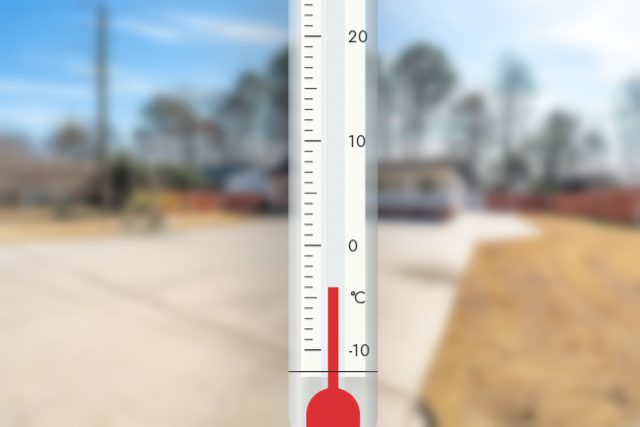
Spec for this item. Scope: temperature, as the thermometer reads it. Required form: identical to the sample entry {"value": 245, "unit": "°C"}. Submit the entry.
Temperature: {"value": -4, "unit": "°C"}
